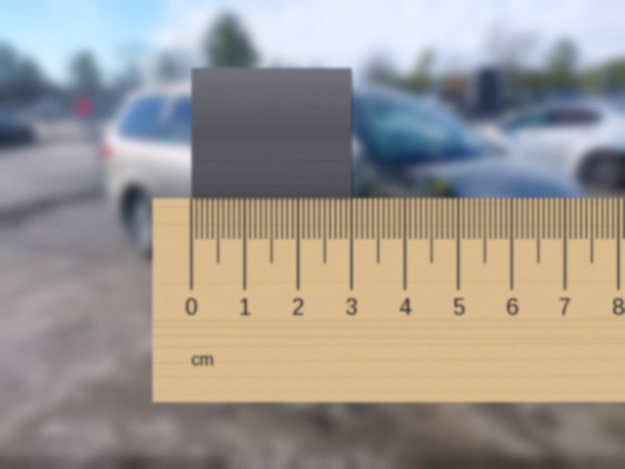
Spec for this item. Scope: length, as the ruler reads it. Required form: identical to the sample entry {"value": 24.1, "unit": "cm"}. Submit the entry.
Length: {"value": 3, "unit": "cm"}
